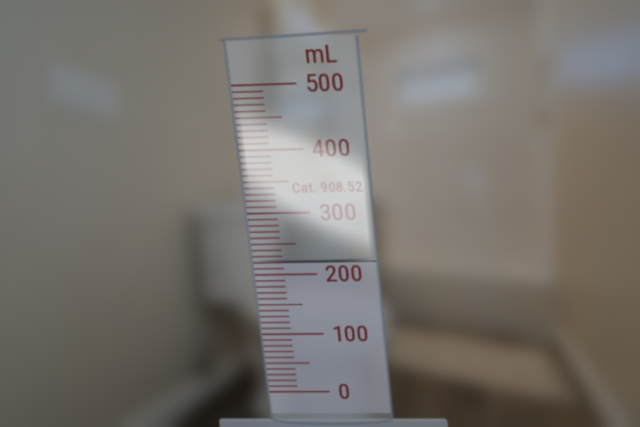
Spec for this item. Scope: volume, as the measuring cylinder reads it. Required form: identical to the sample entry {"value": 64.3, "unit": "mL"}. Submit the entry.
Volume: {"value": 220, "unit": "mL"}
